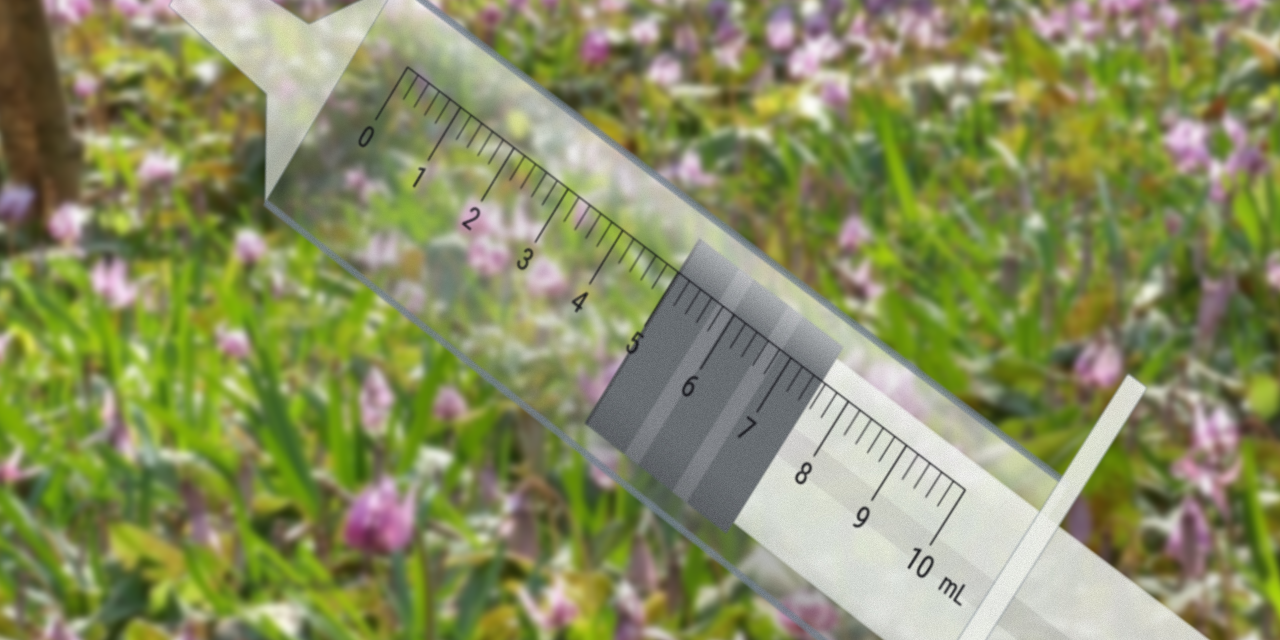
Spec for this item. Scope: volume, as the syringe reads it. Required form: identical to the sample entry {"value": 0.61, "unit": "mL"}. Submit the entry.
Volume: {"value": 5, "unit": "mL"}
